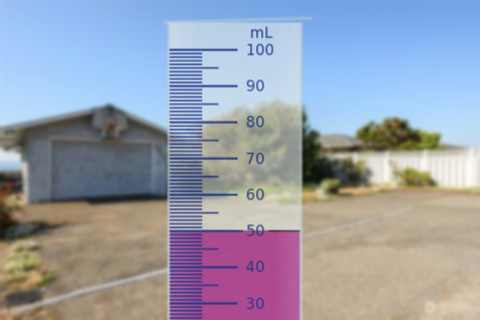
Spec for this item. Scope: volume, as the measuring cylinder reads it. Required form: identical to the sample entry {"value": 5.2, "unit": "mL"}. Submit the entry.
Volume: {"value": 50, "unit": "mL"}
